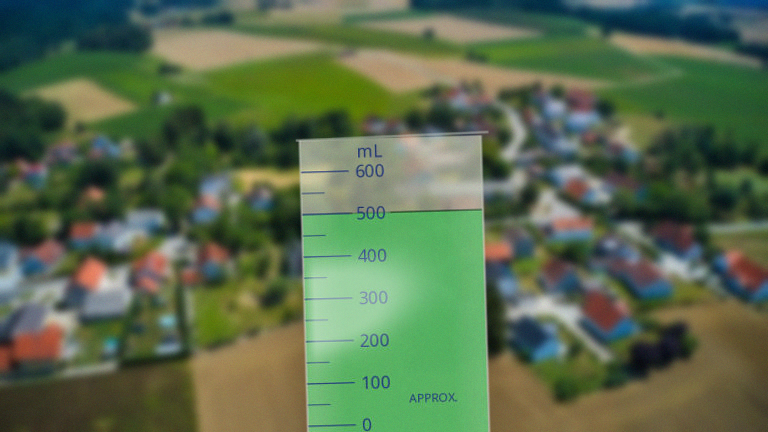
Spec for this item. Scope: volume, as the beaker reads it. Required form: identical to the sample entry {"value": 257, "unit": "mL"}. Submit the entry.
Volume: {"value": 500, "unit": "mL"}
